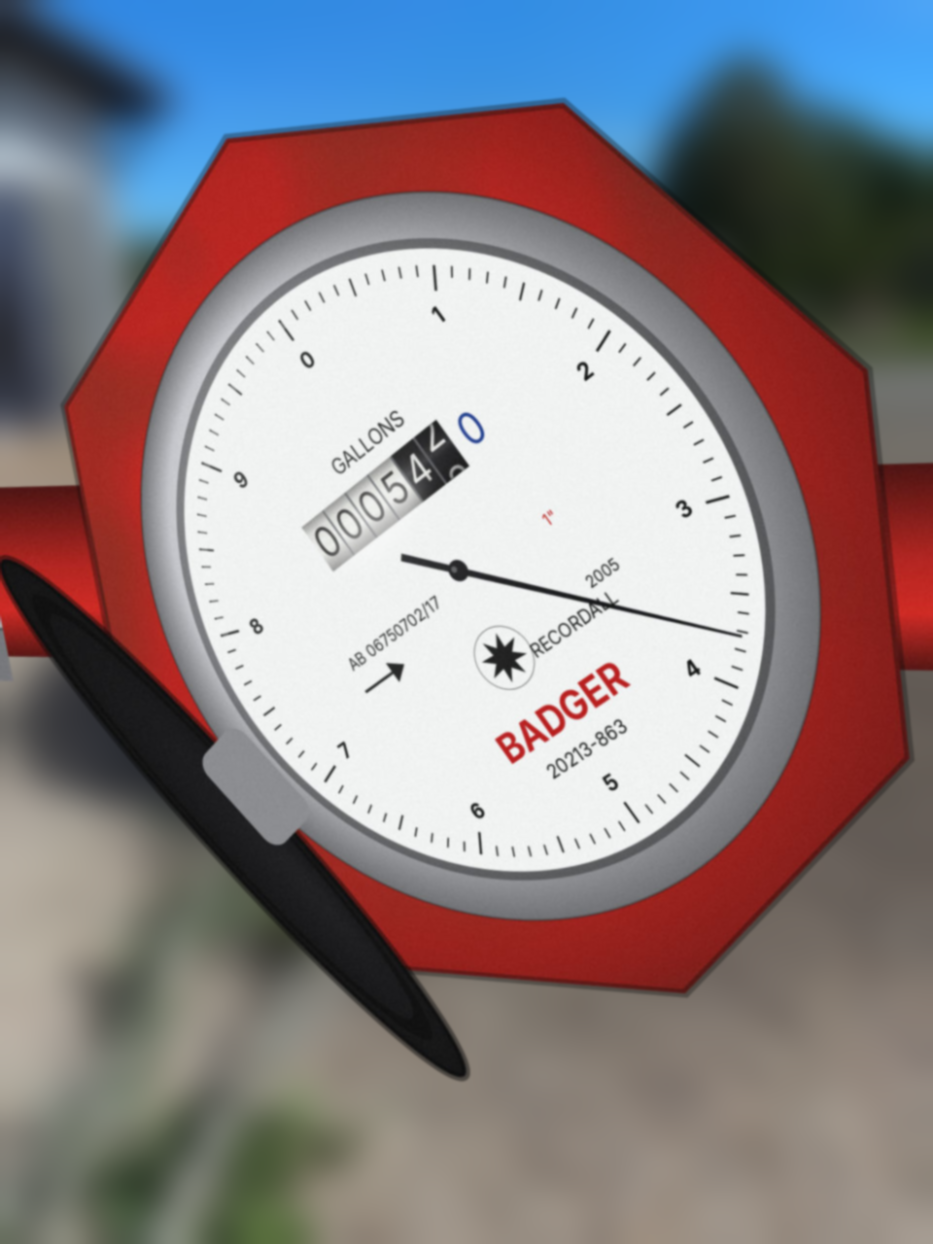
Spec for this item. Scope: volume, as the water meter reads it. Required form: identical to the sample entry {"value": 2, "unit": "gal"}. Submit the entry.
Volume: {"value": 5423.7, "unit": "gal"}
